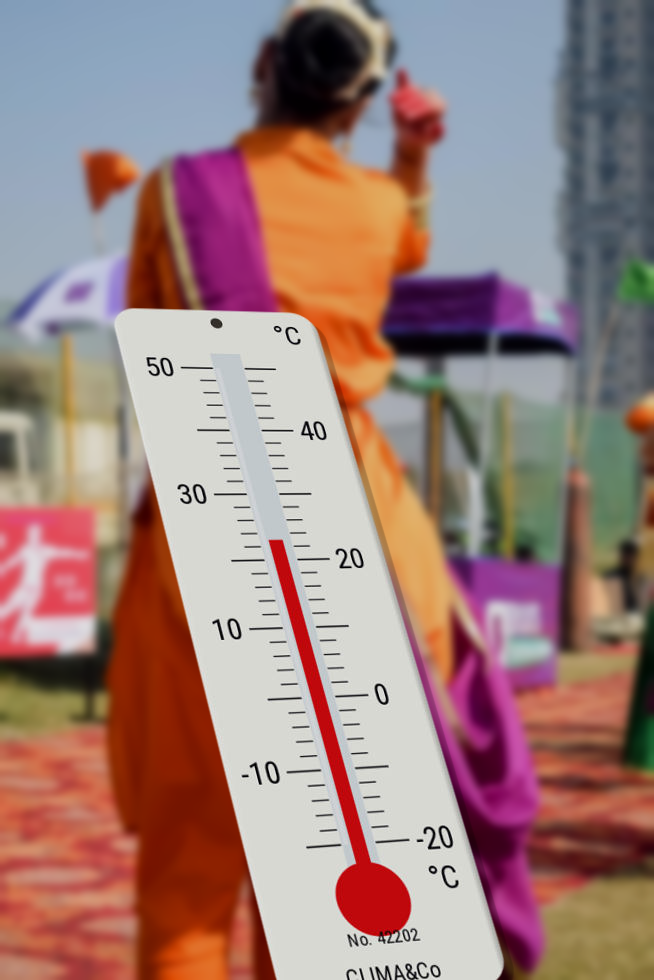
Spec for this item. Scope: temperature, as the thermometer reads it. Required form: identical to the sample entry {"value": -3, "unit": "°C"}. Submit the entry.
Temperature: {"value": 23, "unit": "°C"}
